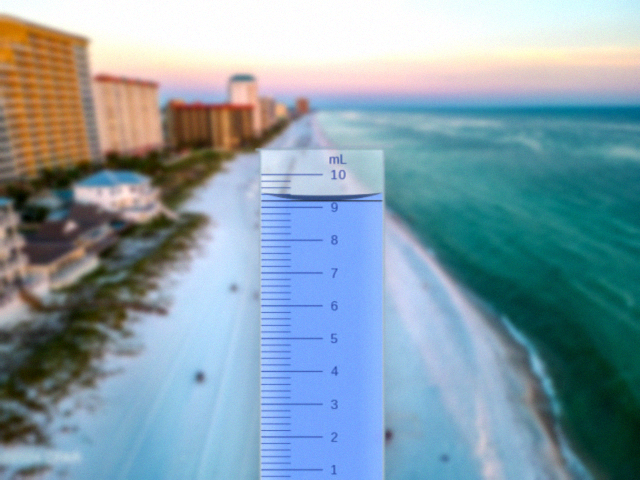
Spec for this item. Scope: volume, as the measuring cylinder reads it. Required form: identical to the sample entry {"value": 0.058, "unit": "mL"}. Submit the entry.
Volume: {"value": 9.2, "unit": "mL"}
